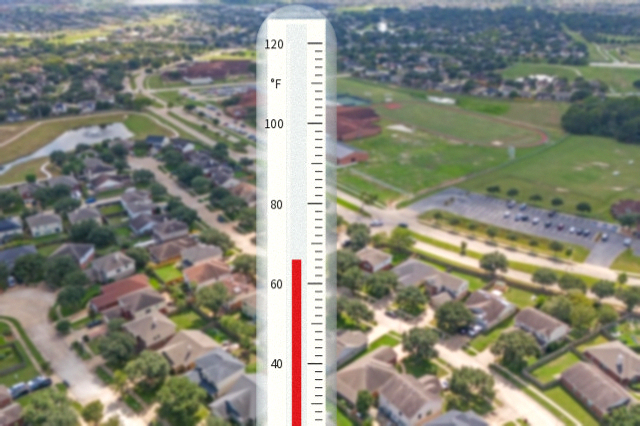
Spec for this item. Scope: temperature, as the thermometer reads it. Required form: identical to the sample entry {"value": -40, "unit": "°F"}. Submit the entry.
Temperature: {"value": 66, "unit": "°F"}
